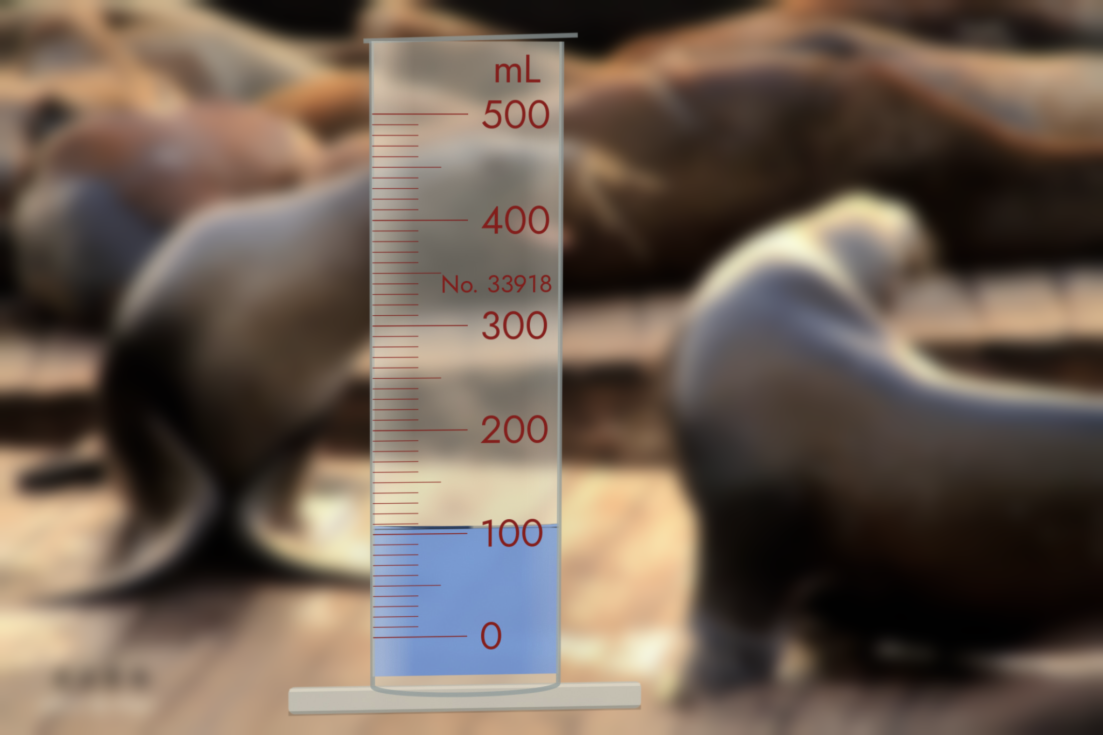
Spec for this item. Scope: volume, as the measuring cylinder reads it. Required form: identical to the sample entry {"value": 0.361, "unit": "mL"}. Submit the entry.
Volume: {"value": 105, "unit": "mL"}
